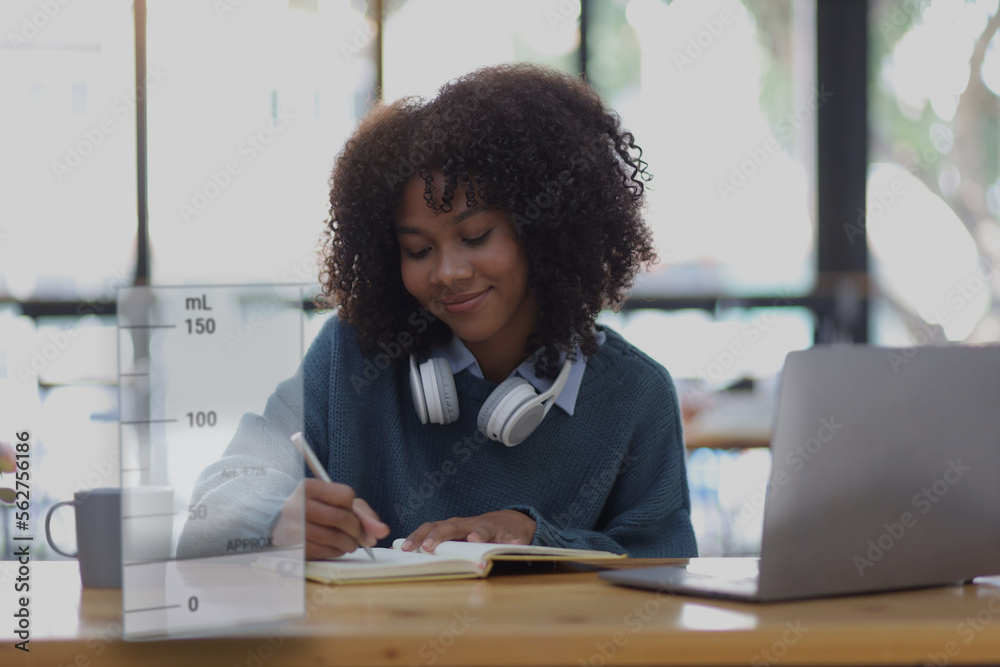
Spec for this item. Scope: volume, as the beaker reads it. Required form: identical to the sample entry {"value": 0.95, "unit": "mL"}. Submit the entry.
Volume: {"value": 25, "unit": "mL"}
